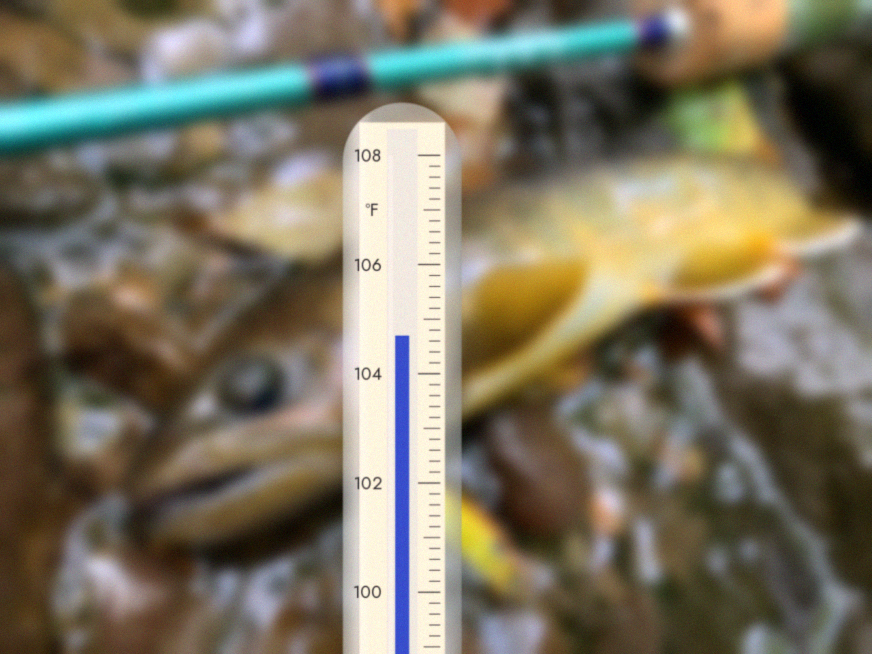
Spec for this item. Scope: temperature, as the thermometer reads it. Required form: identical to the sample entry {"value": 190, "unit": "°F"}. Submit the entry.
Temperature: {"value": 104.7, "unit": "°F"}
